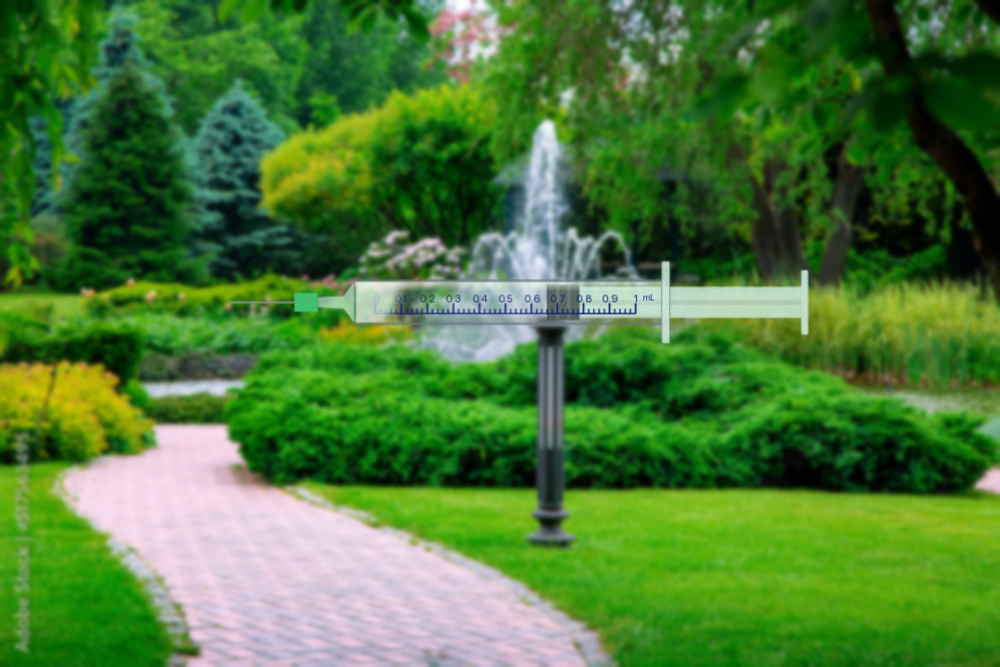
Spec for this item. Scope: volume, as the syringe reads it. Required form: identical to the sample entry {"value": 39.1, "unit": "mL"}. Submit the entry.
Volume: {"value": 0.66, "unit": "mL"}
